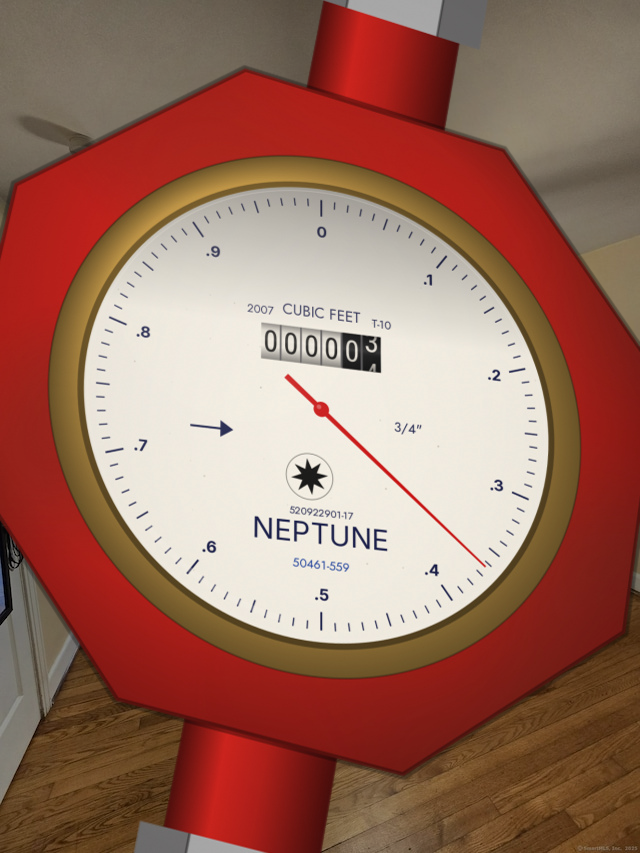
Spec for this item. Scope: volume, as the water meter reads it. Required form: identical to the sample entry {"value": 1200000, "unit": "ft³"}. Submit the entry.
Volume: {"value": 3.36, "unit": "ft³"}
